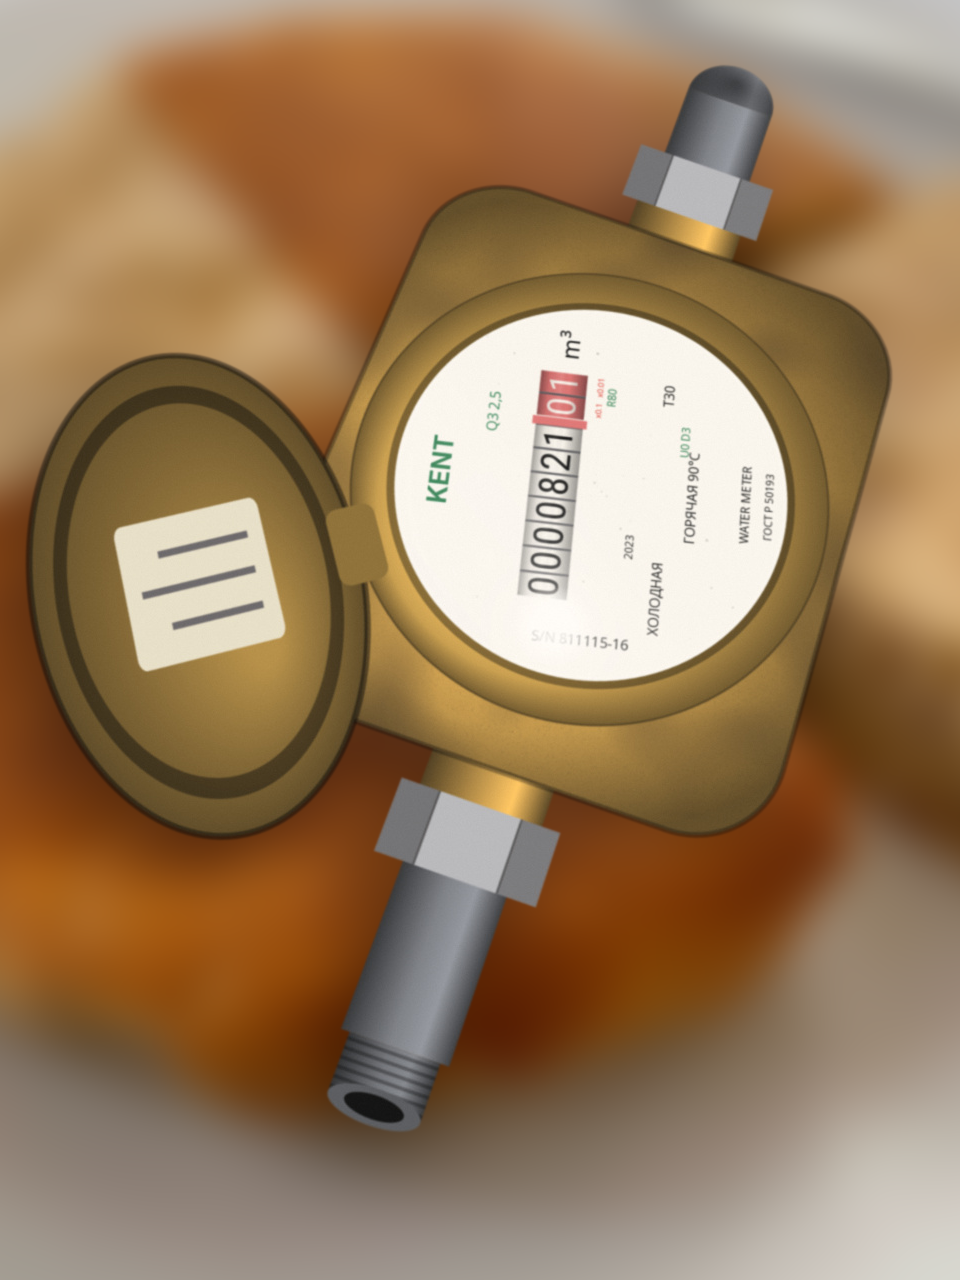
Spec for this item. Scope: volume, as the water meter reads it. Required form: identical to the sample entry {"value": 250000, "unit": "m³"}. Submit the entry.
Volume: {"value": 821.01, "unit": "m³"}
